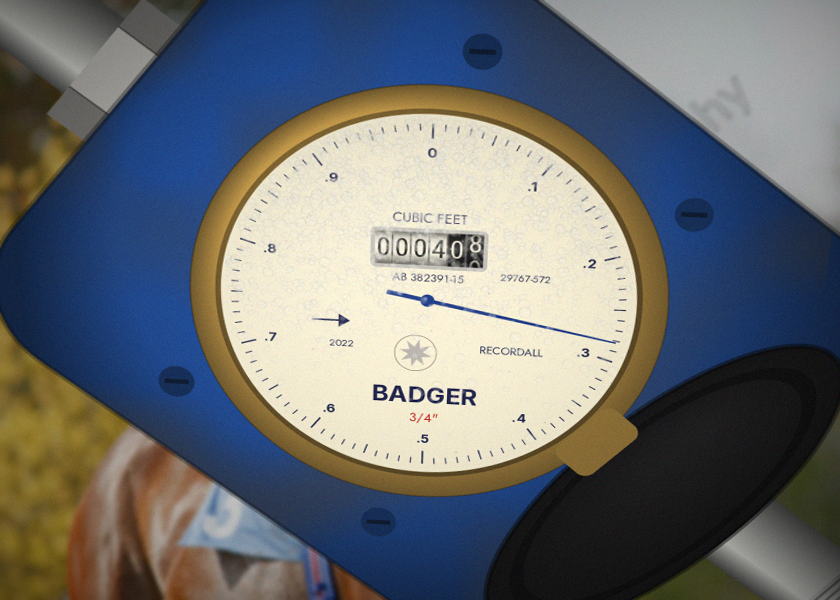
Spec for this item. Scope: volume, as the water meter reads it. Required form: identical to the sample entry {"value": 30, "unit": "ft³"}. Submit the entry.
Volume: {"value": 408.28, "unit": "ft³"}
